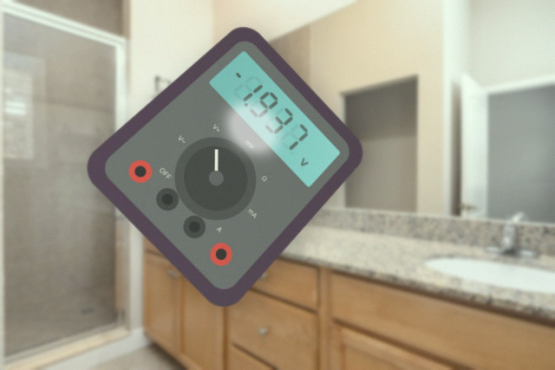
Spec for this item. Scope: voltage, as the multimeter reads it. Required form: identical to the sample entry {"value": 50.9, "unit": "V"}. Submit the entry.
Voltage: {"value": -1.937, "unit": "V"}
